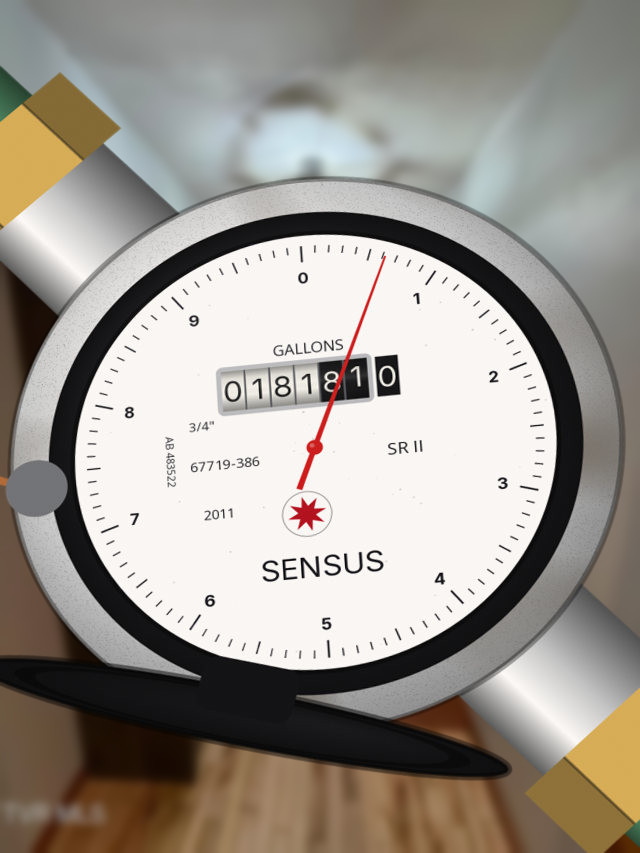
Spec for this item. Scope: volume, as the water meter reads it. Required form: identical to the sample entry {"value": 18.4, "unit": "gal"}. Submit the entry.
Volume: {"value": 181810.6, "unit": "gal"}
